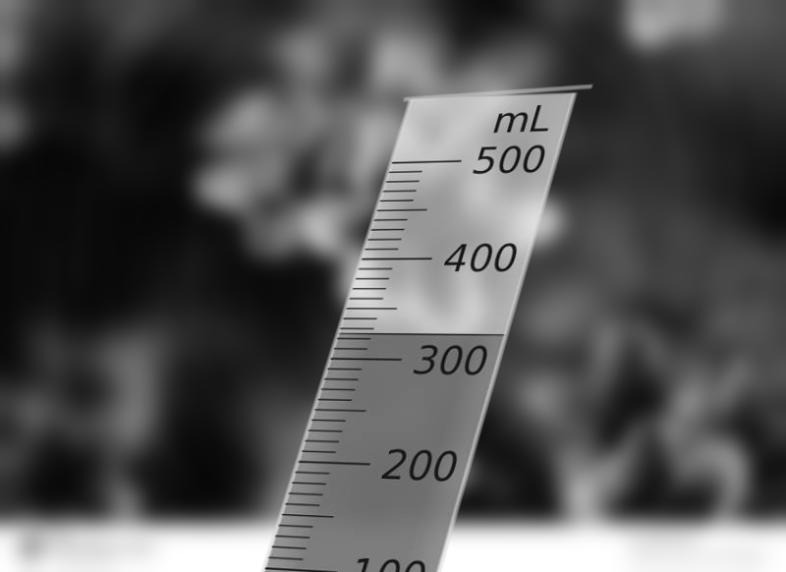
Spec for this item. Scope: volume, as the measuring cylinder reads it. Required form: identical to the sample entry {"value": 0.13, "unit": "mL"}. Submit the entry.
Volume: {"value": 325, "unit": "mL"}
